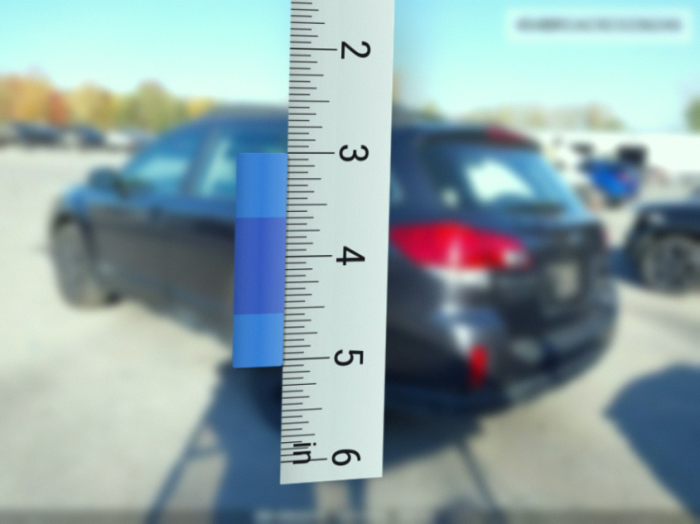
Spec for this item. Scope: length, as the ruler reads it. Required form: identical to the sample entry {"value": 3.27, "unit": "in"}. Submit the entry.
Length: {"value": 2.0625, "unit": "in"}
